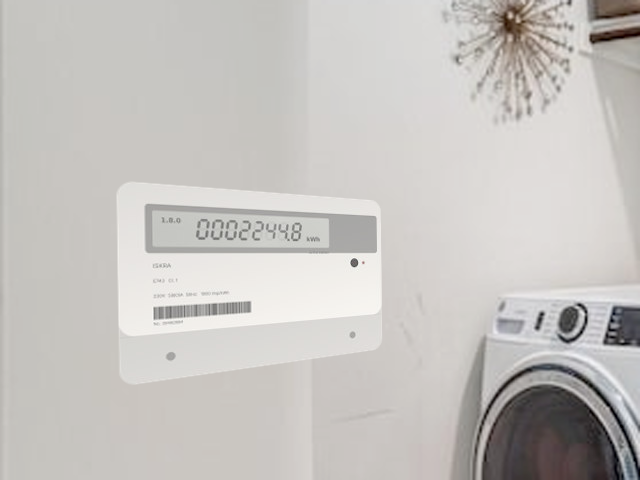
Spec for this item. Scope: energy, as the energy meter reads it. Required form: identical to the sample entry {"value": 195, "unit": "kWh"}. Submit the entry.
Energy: {"value": 2244.8, "unit": "kWh"}
